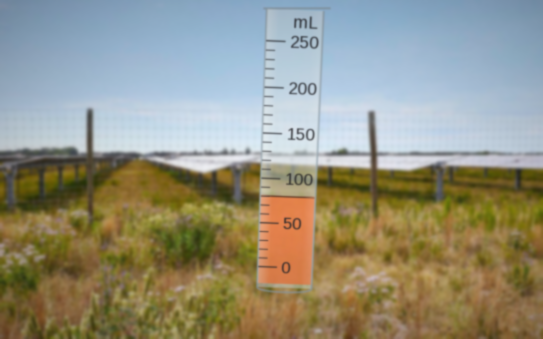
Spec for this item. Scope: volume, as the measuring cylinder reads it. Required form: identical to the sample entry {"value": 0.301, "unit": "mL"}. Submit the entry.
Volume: {"value": 80, "unit": "mL"}
